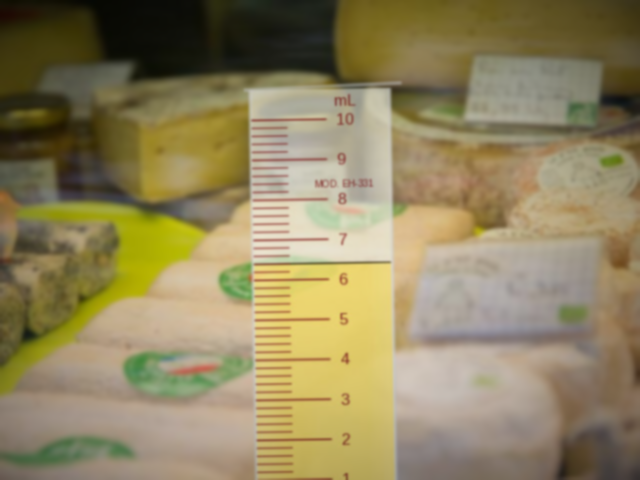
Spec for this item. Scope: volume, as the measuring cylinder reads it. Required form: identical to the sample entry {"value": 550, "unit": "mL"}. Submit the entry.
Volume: {"value": 6.4, "unit": "mL"}
